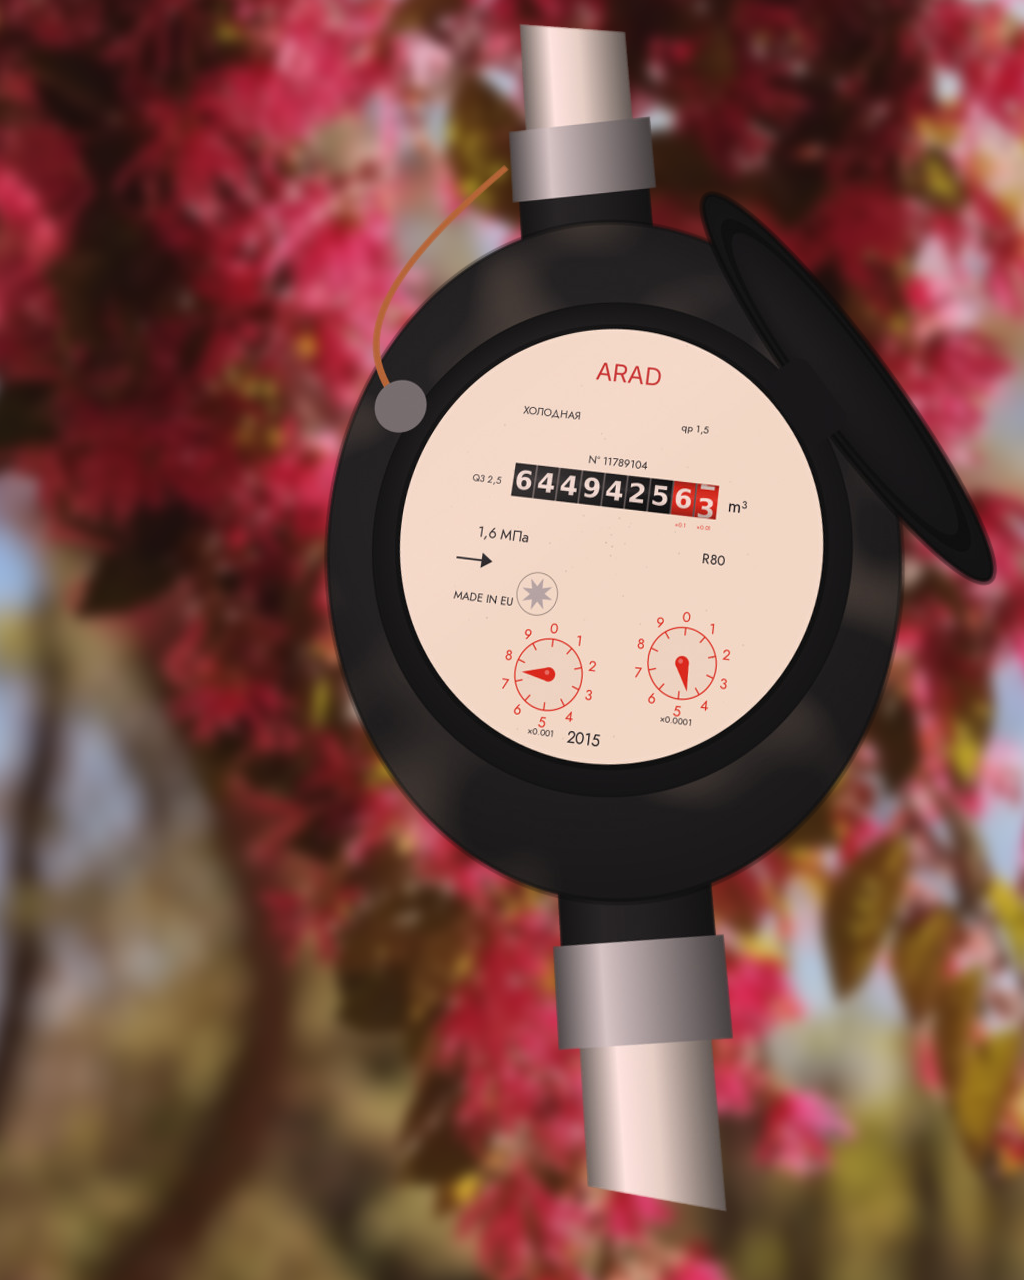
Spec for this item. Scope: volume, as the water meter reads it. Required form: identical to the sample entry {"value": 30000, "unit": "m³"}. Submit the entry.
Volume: {"value": 6449425.6274, "unit": "m³"}
